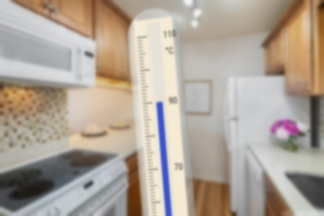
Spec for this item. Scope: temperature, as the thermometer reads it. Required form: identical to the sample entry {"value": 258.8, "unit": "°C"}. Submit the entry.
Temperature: {"value": 90, "unit": "°C"}
